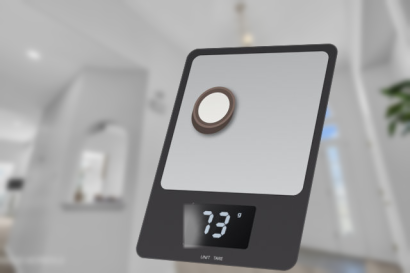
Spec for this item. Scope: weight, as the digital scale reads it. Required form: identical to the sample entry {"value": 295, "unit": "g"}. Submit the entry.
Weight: {"value": 73, "unit": "g"}
